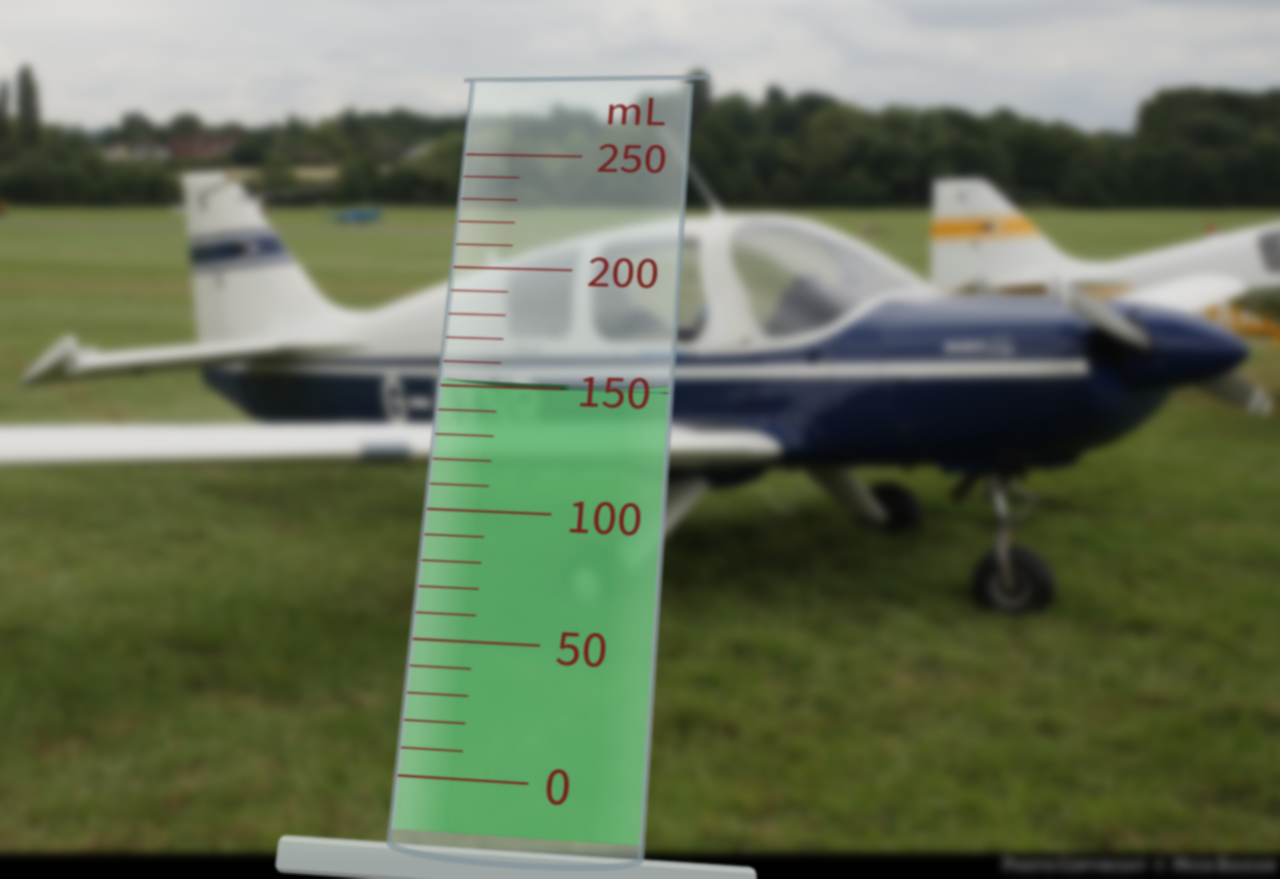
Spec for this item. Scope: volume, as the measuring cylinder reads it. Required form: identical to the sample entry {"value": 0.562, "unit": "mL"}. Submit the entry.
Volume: {"value": 150, "unit": "mL"}
